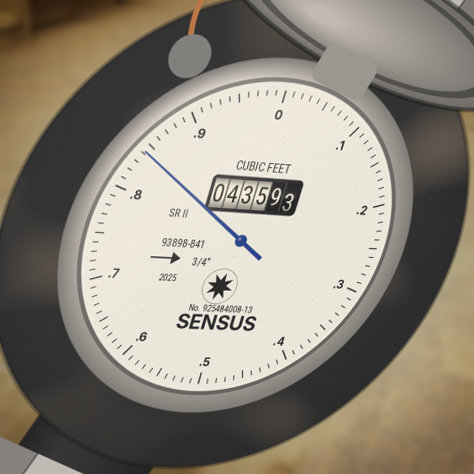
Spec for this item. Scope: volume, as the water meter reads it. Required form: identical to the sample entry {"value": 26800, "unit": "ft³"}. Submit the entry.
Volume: {"value": 43592.84, "unit": "ft³"}
